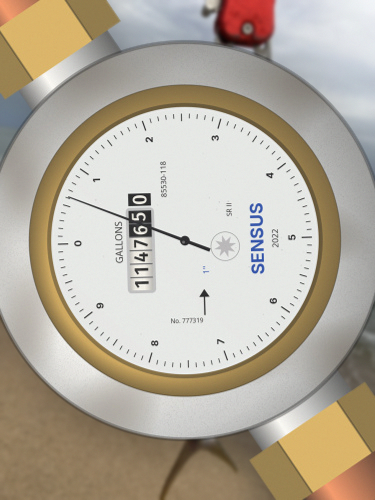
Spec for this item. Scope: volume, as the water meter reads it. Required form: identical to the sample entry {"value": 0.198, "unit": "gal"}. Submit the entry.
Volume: {"value": 1147650.6, "unit": "gal"}
